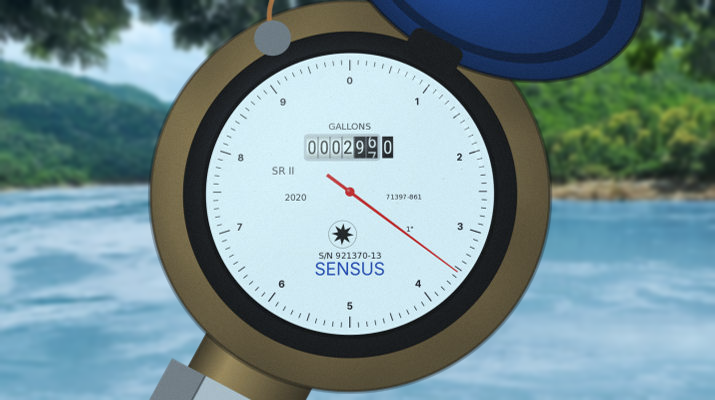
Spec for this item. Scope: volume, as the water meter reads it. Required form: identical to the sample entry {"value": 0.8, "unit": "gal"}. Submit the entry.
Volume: {"value": 2963.5, "unit": "gal"}
